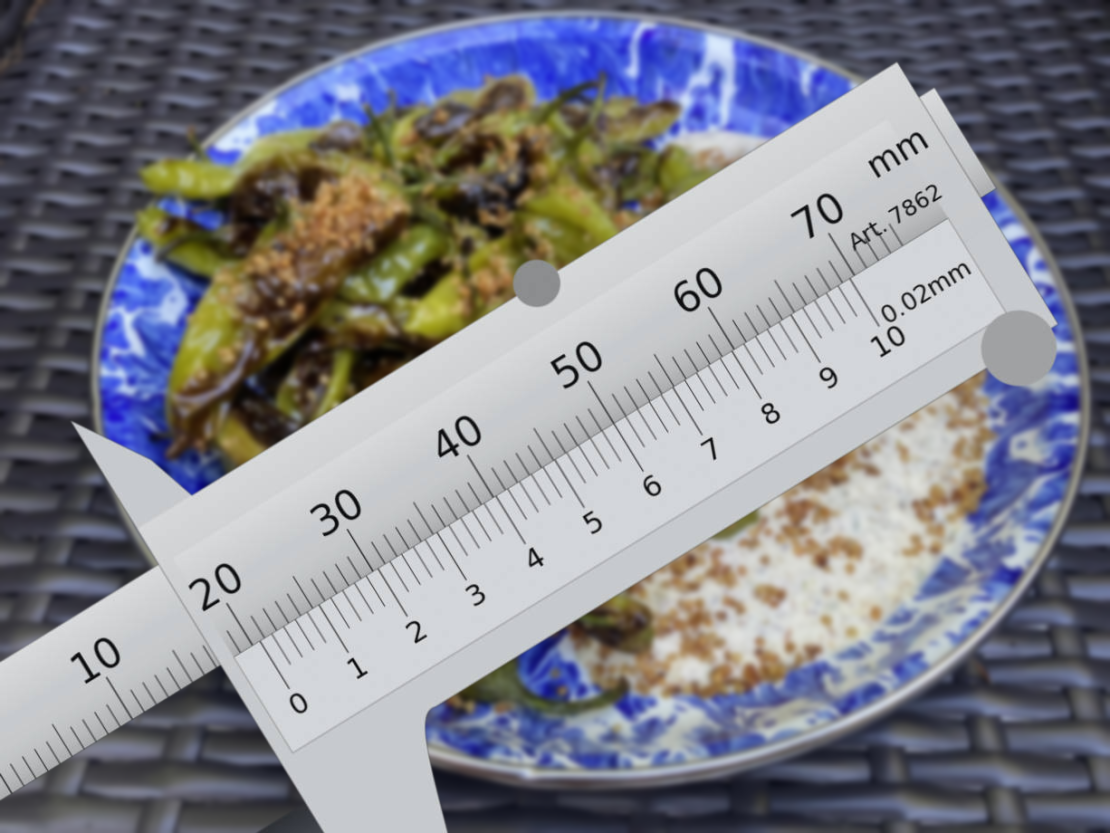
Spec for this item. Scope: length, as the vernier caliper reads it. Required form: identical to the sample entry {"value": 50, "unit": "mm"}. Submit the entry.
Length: {"value": 20.6, "unit": "mm"}
